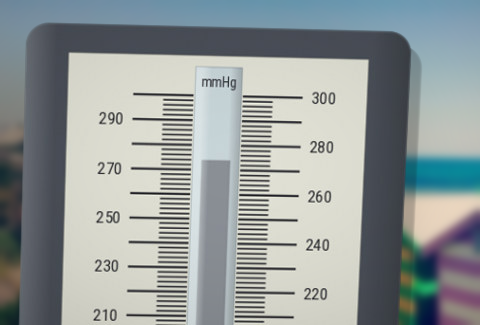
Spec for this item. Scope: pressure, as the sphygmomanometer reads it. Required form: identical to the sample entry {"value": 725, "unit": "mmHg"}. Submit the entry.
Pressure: {"value": 274, "unit": "mmHg"}
